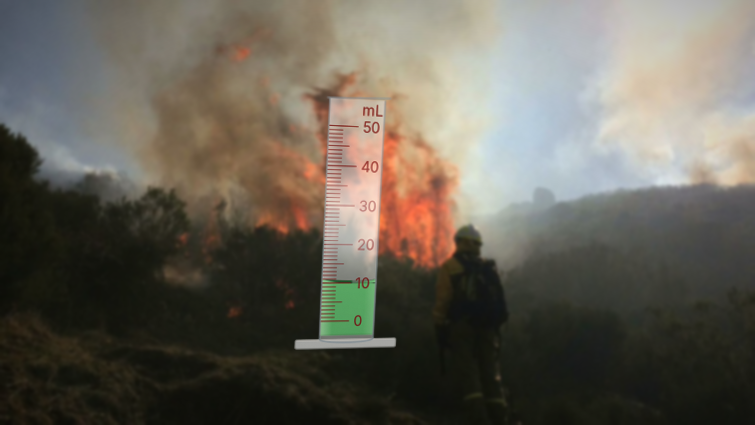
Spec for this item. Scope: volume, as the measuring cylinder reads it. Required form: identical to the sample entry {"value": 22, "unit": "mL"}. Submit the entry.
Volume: {"value": 10, "unit": "mL"}
